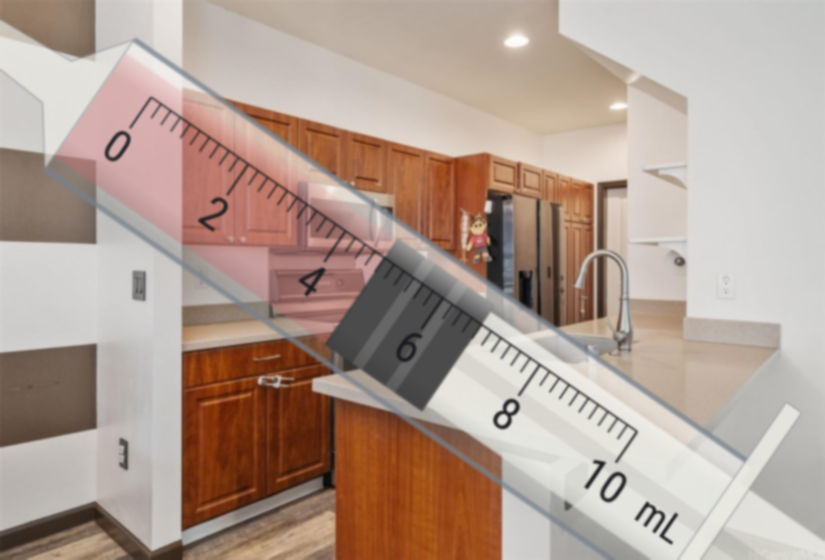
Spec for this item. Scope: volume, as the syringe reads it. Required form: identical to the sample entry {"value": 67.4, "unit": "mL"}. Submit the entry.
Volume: {"value": 4.8, "unit": "mL"}
